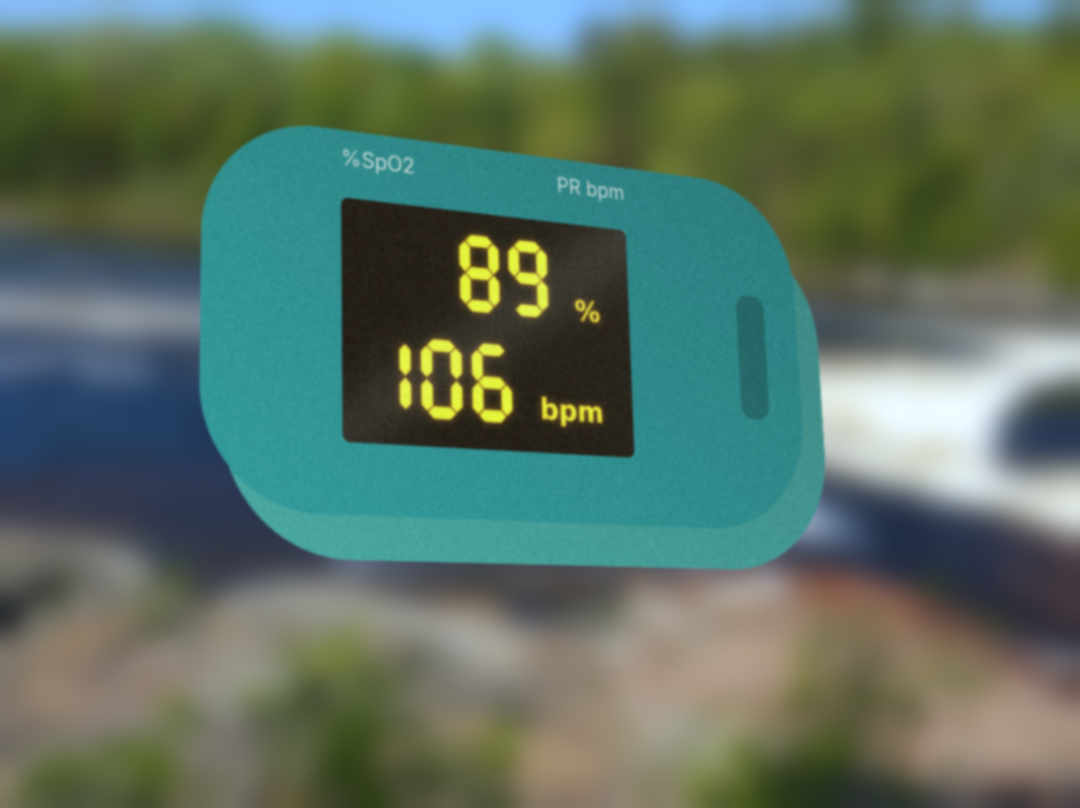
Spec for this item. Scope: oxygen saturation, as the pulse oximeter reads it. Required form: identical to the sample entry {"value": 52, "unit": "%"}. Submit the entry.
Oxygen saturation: {"value": 89, "unit": "%"}
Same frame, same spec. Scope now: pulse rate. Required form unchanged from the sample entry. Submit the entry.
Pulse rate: {"value": 106, "unit": "bpm"}
